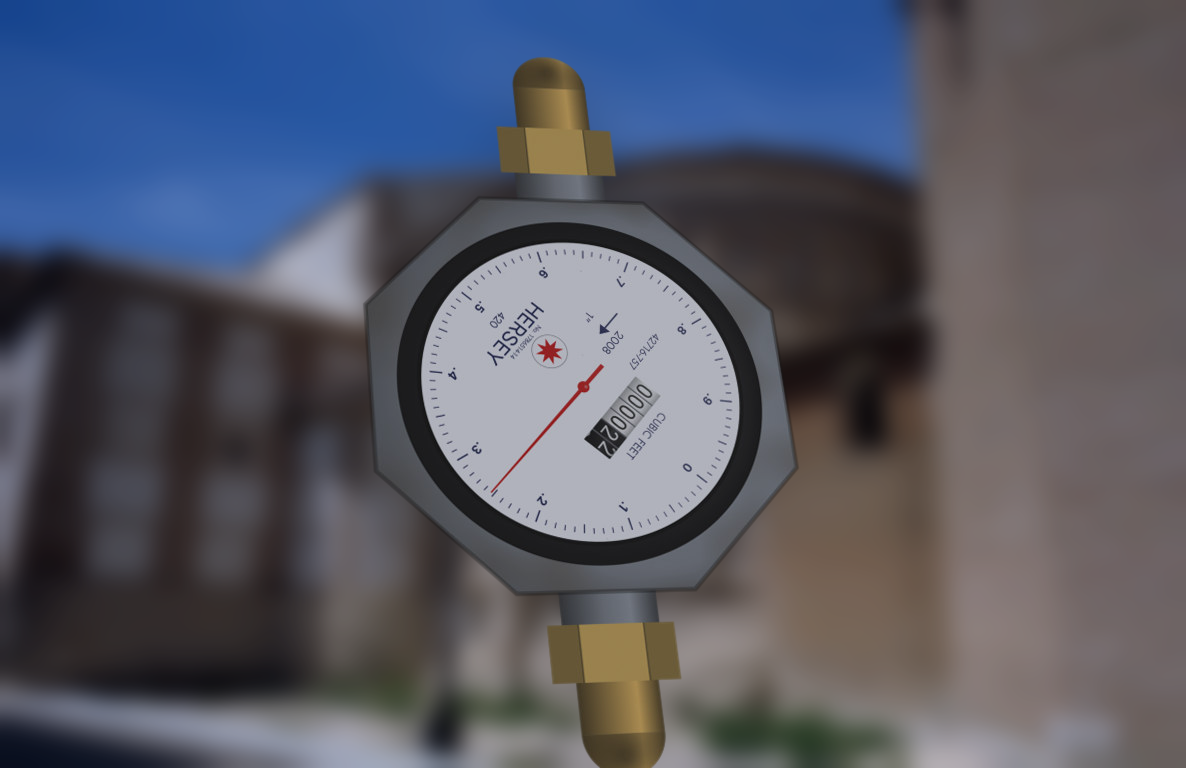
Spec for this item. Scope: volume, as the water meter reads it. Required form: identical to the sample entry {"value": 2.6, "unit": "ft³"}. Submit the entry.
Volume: {"value": 22.25, "unit": "ft³"}
